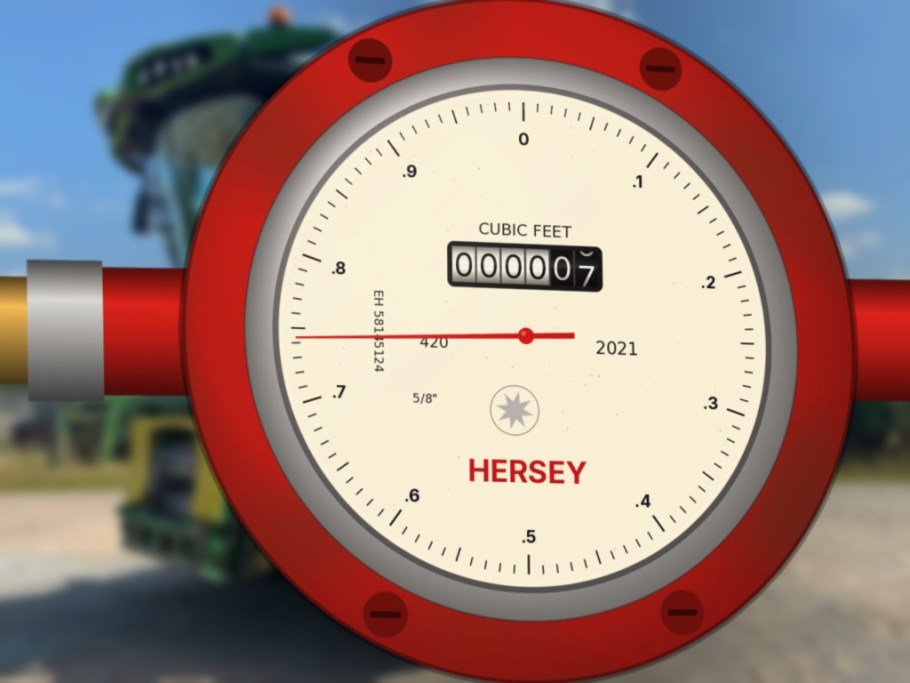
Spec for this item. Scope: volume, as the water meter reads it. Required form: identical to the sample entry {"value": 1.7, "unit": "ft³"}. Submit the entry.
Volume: {"value": 6.74, "unit": "ft³"}
